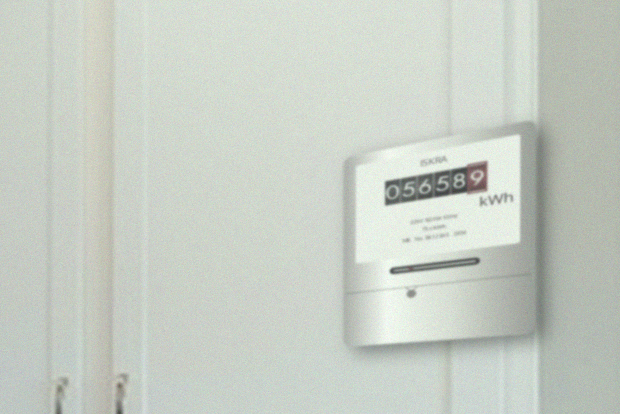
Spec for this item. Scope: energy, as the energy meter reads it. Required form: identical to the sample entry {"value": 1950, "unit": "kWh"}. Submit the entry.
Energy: {"value": 5658.9, "unit": "kWh"}
